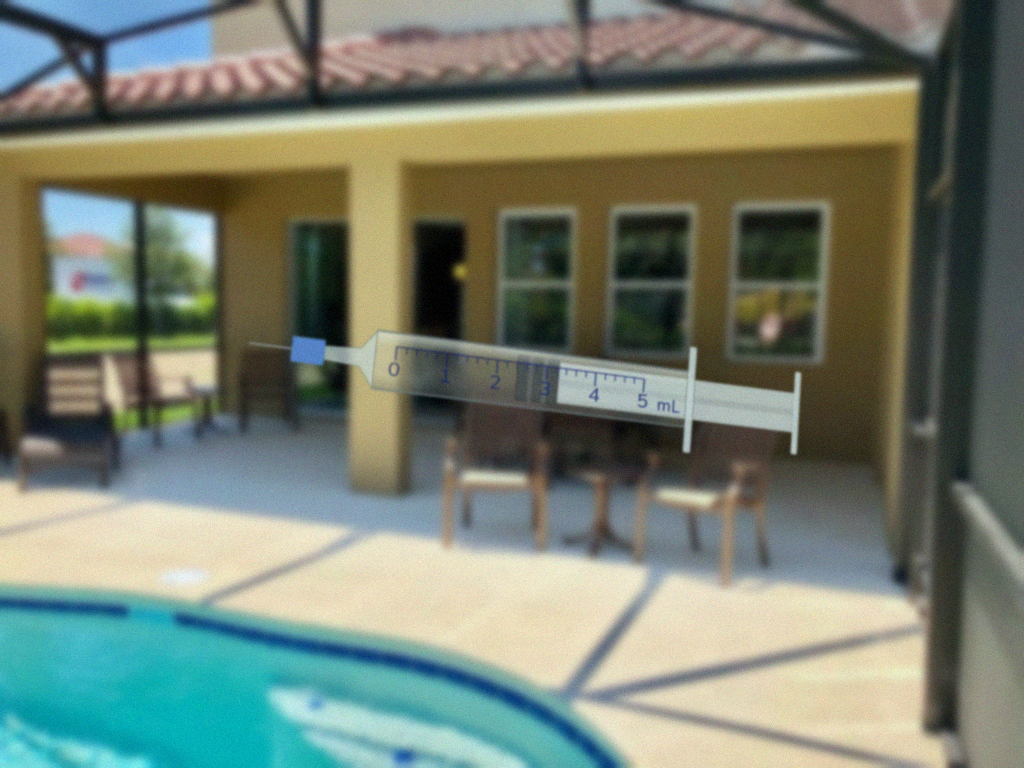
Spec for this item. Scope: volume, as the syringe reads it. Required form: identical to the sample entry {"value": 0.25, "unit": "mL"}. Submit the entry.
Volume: {"value": 2.4, "unit": "mL"}
